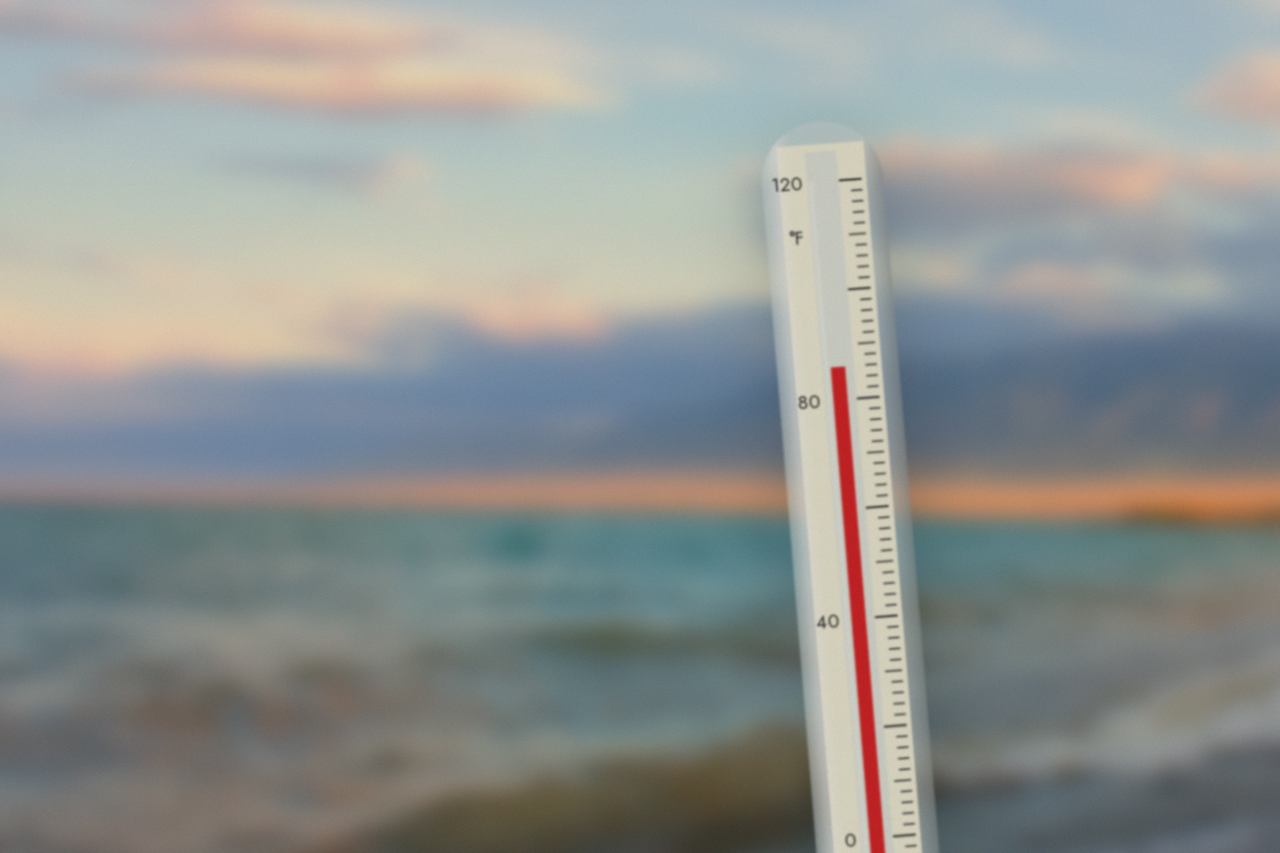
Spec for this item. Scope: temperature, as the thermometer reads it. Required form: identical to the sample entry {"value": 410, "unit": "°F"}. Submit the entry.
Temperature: {"value": 86, "unit": "°F"}
